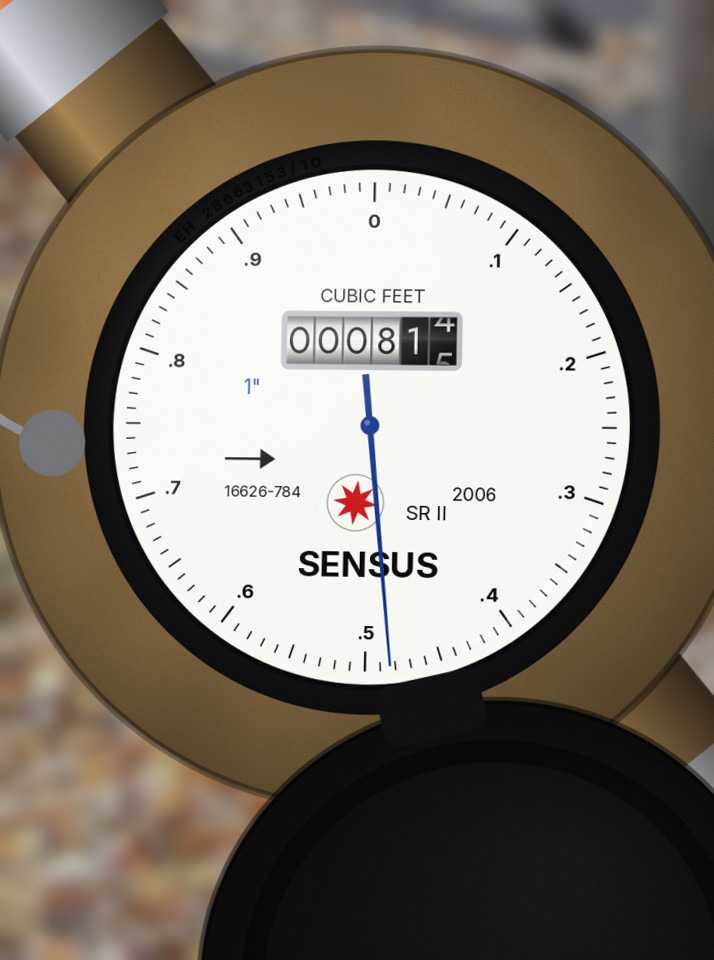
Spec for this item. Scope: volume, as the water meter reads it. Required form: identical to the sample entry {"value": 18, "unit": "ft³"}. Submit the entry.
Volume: {"value": 814.48, "unit": "ft³"}
